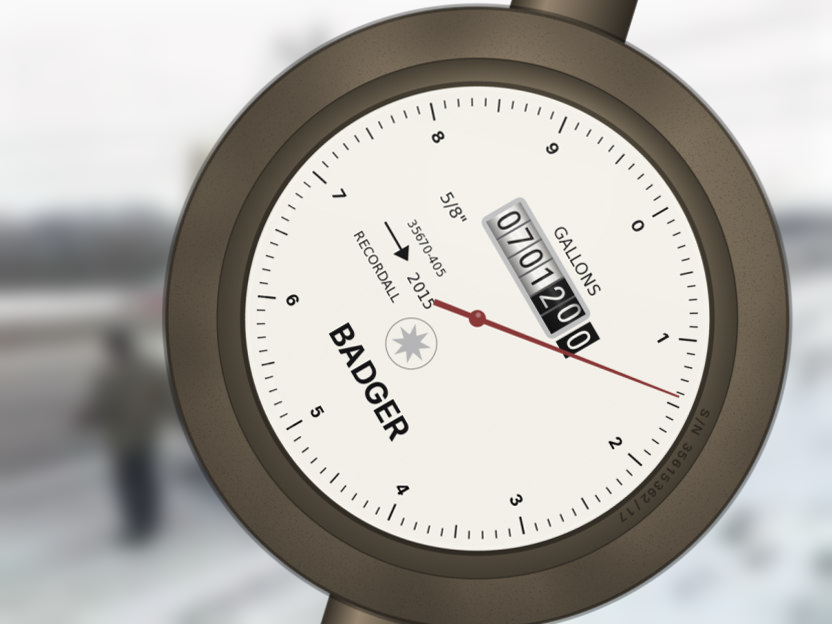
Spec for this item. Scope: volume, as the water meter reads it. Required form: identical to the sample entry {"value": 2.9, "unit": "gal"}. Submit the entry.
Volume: {"value": 701201.4, "unit": "gal"}
